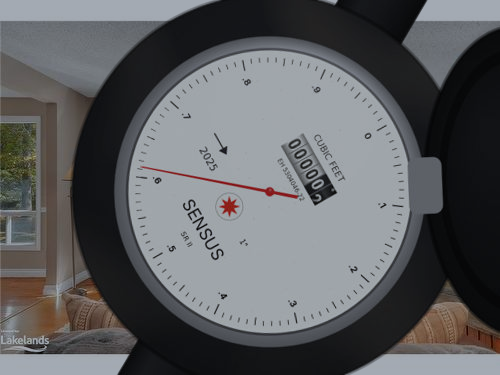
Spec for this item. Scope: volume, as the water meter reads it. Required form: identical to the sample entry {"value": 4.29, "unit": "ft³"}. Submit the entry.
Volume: {"value": 1.61, "unit": "ft³"}
